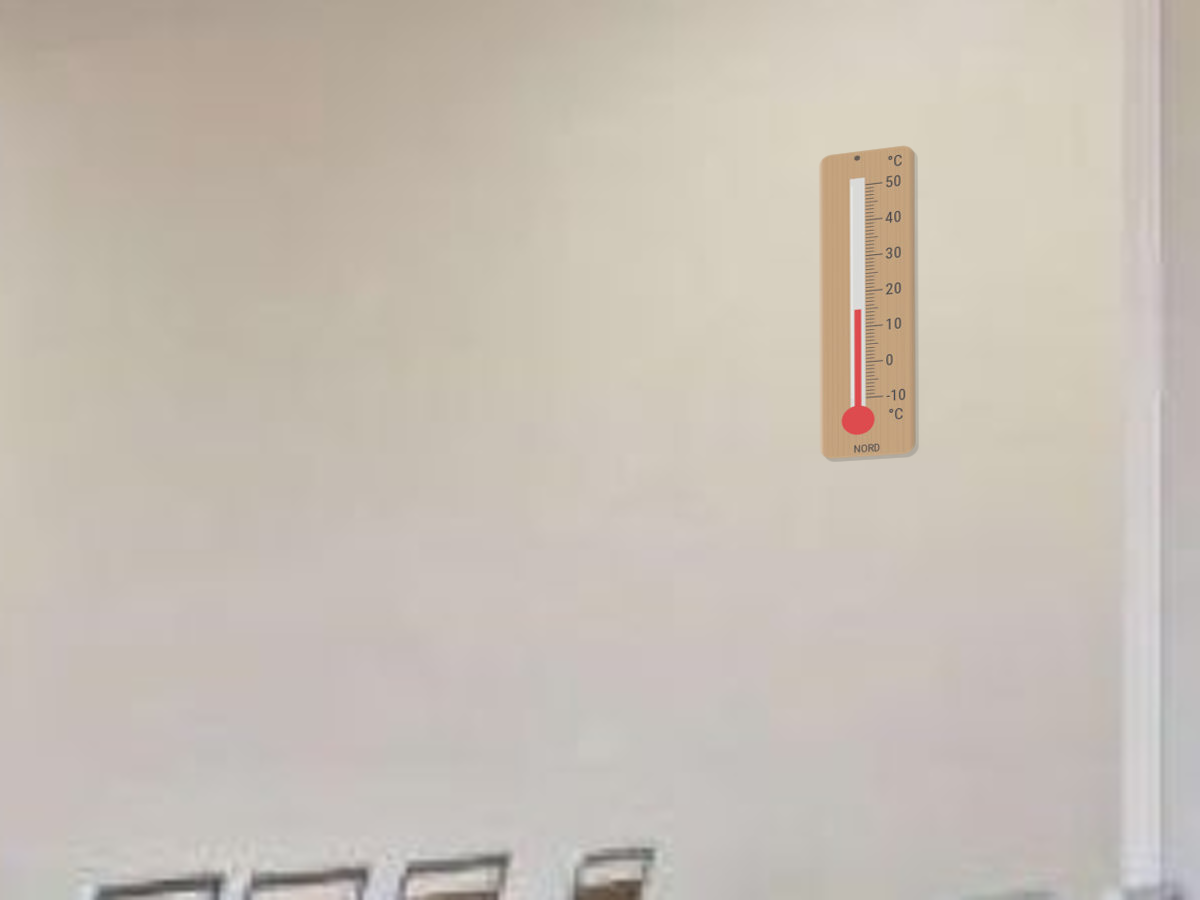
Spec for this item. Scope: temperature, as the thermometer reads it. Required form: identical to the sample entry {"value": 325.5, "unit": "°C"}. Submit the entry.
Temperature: {"value": 15, "unit": "°C"}
